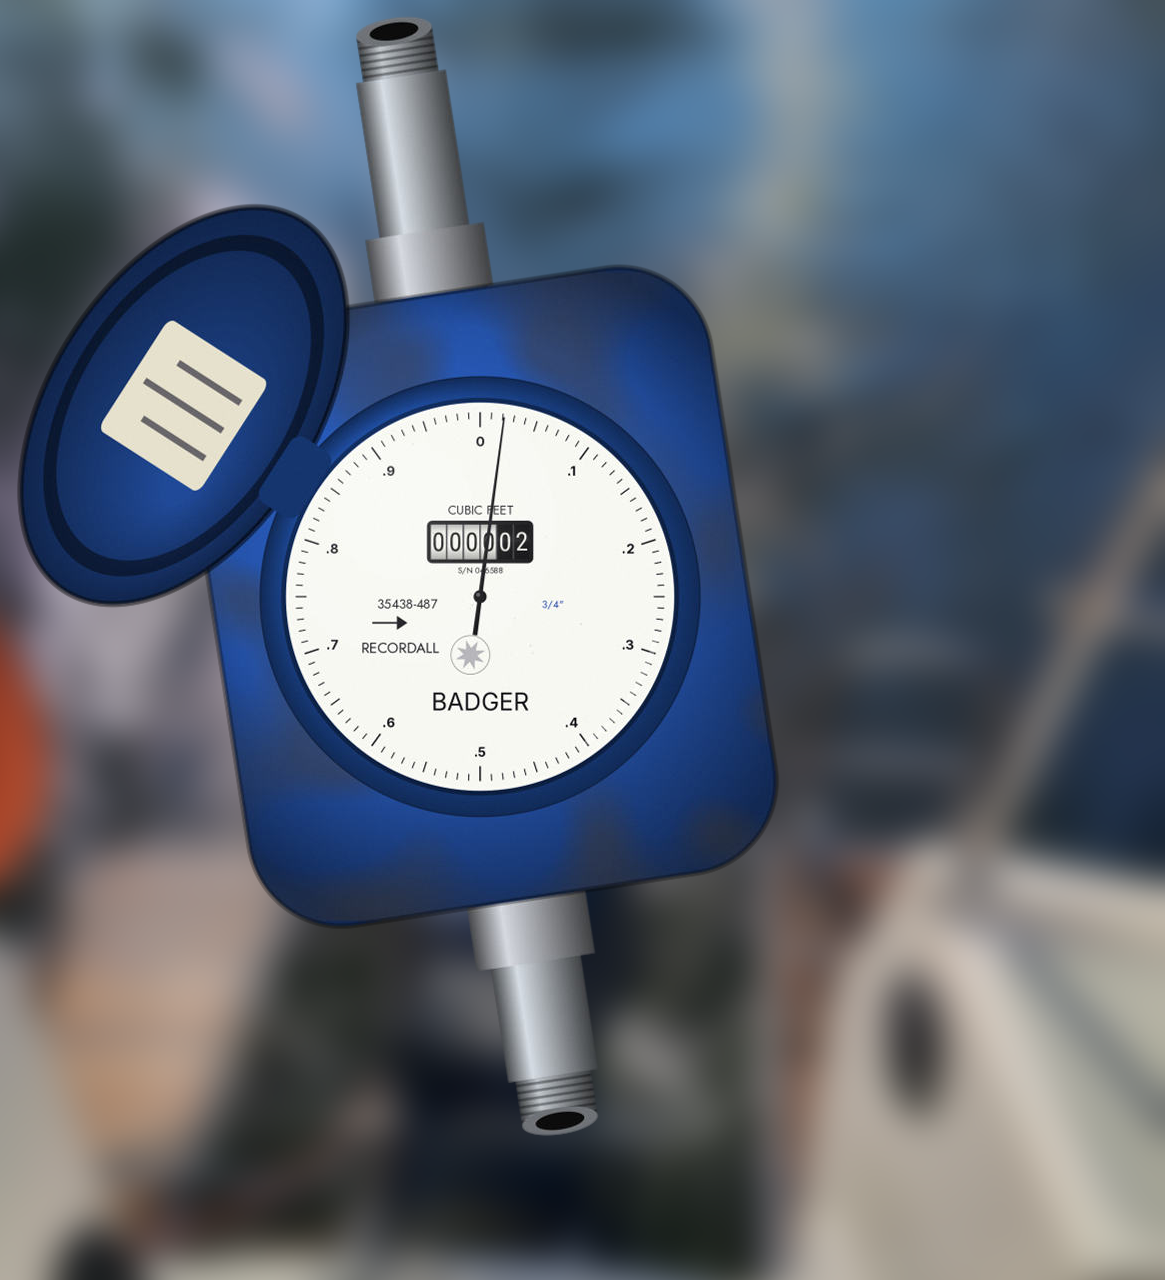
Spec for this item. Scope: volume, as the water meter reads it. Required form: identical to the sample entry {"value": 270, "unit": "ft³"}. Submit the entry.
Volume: {"value": 2.02, "unit": "ft³"}
